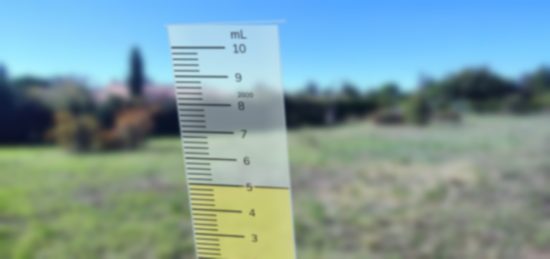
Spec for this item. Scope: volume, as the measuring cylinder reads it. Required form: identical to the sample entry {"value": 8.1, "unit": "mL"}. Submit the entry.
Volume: {"value": 5, "unit": "mL"}
